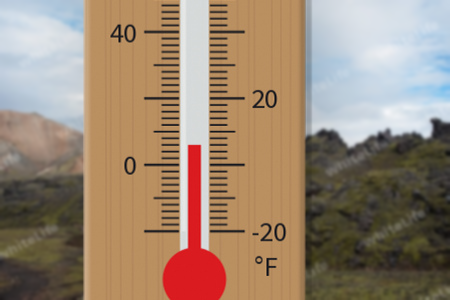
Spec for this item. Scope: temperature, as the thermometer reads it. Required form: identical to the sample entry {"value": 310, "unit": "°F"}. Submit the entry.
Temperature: {"value": 6, "unit": "°F"}
